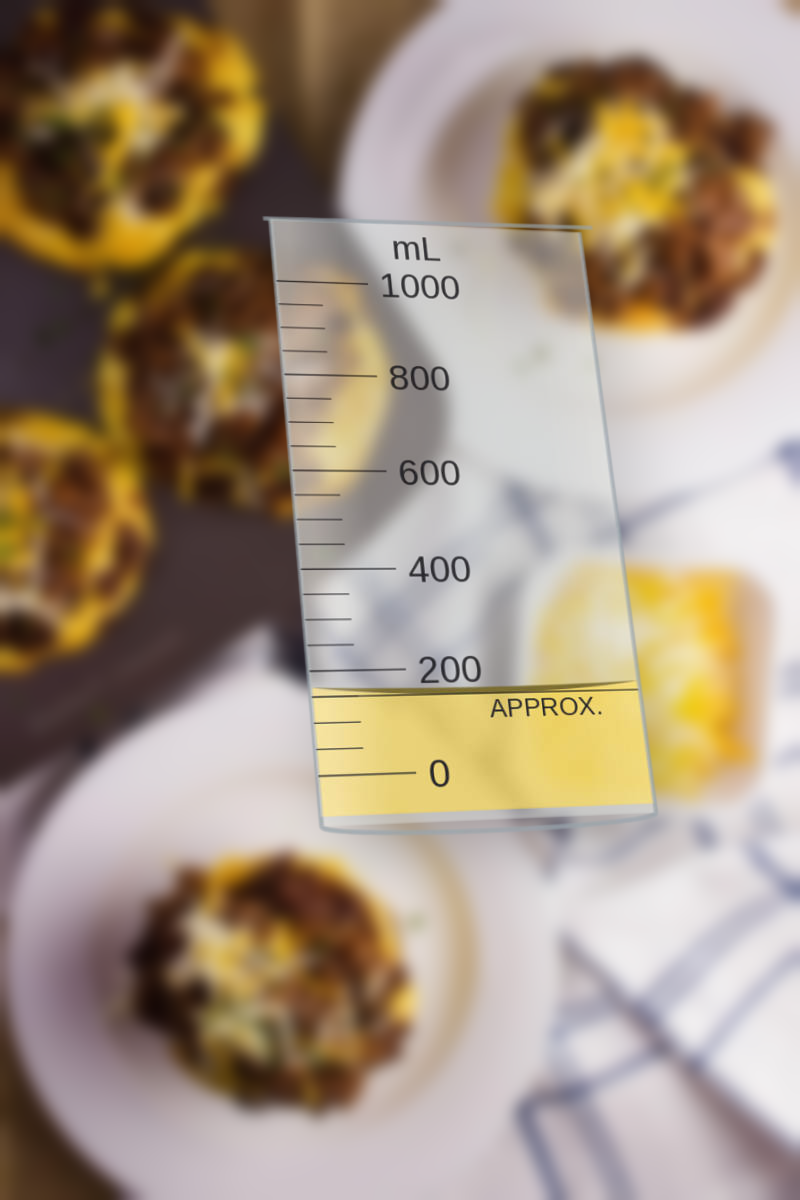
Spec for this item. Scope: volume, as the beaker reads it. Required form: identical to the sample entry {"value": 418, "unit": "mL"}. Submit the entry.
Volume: {"value": 150, "unit": "mL"}
